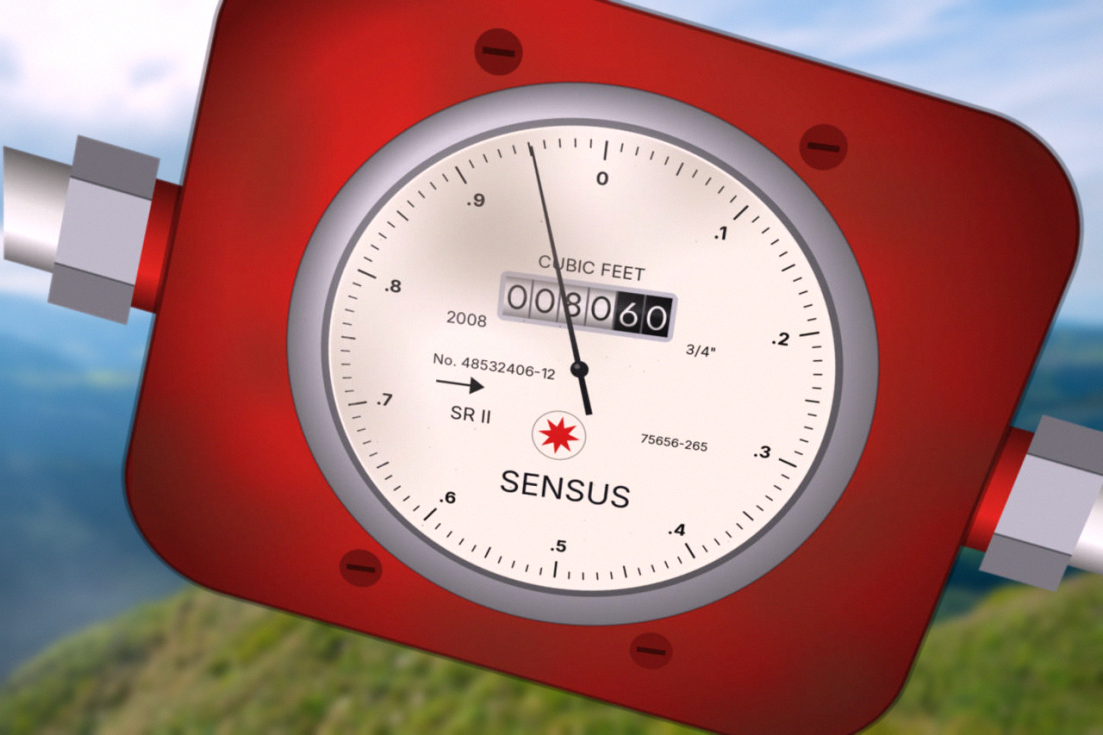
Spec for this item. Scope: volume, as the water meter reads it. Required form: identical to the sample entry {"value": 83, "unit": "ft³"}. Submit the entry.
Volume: {"value": 8059.95, "unit": "ft³"}
